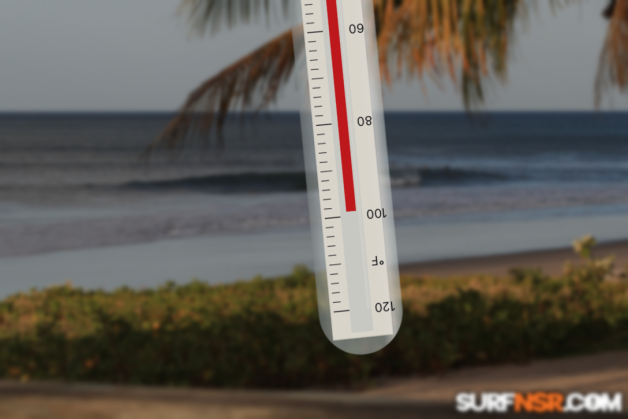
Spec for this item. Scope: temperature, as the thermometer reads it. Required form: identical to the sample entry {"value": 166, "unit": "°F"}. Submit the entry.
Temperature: {"value": 99, "unit": "°F"}
